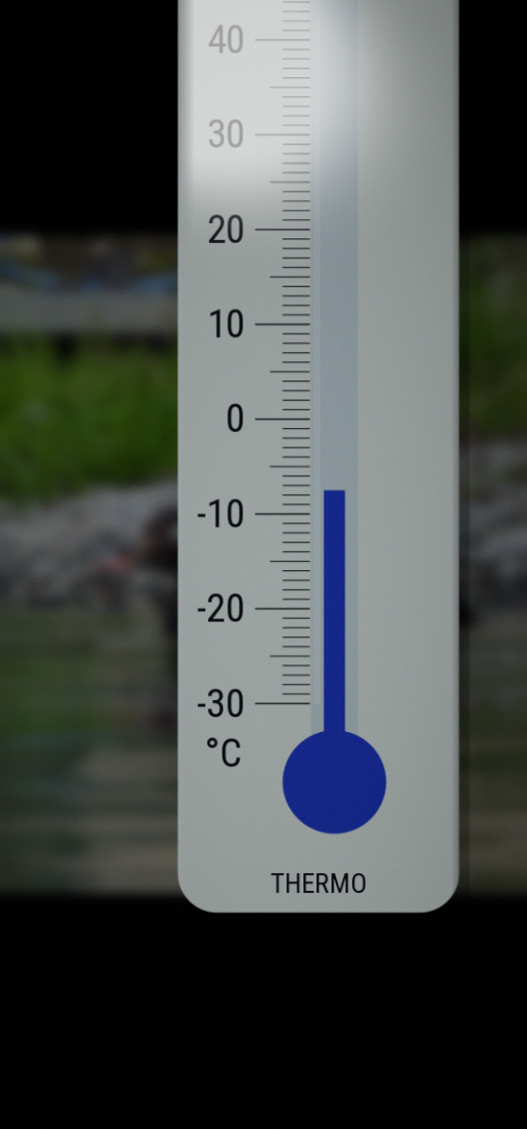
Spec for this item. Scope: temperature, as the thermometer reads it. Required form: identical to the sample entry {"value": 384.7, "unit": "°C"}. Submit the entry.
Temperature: {"value": -7.5, "unit": "°C"}
